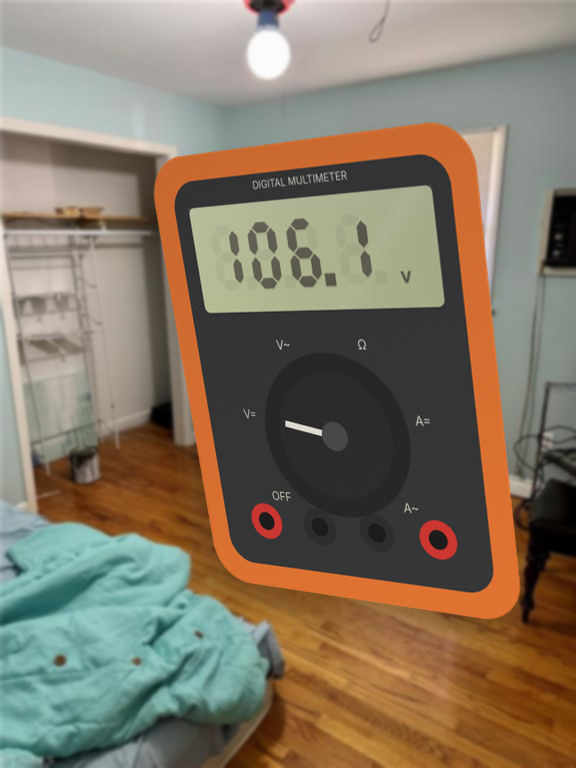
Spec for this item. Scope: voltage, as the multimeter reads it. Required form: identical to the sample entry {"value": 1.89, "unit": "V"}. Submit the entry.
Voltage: {"value": 106.1, "unit": "V"}
